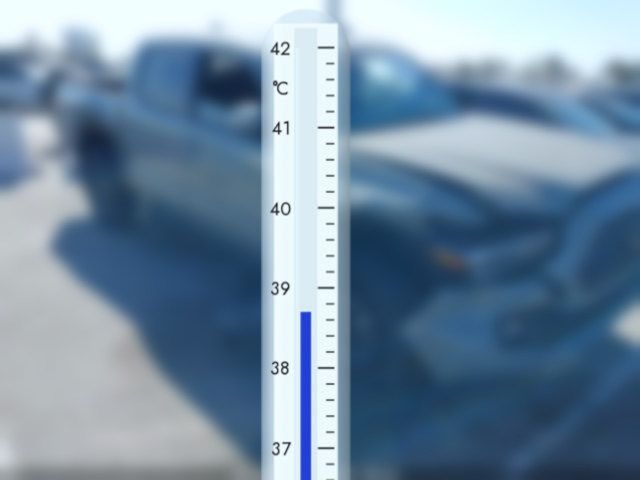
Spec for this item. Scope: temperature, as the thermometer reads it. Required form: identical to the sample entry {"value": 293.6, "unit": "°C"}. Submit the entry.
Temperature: {"value": 38.7, "unit": "°C"}
